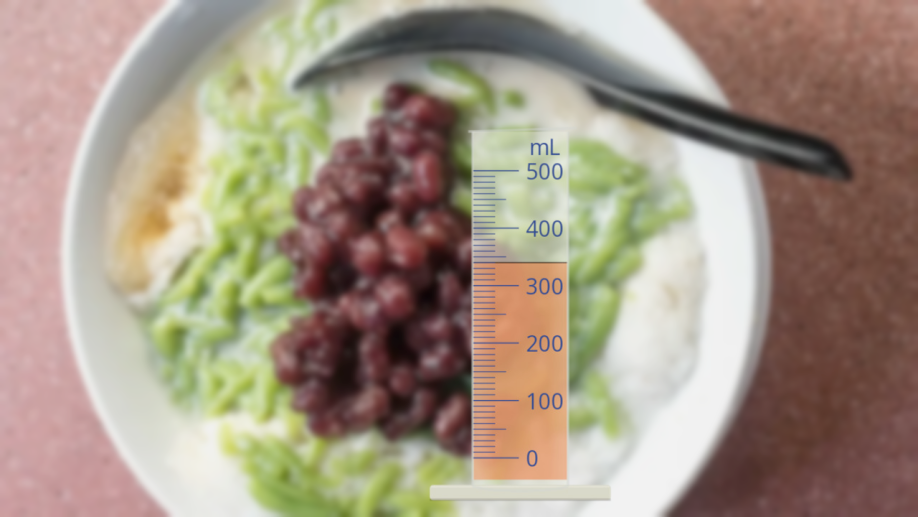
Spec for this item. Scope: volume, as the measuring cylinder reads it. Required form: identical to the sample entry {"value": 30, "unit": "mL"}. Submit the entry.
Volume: {"value": 340, "unit": "mL"}
